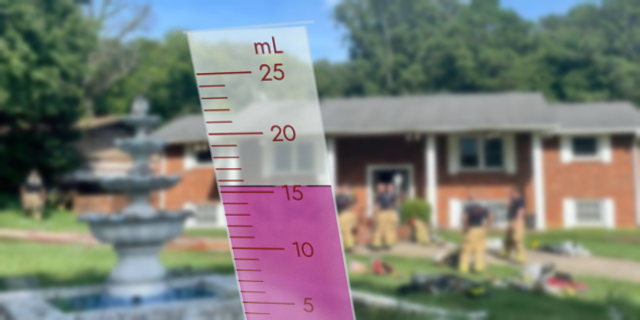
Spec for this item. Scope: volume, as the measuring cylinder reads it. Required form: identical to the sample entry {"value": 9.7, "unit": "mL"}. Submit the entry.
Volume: {"value": 15.5, "unit": "mL"}
